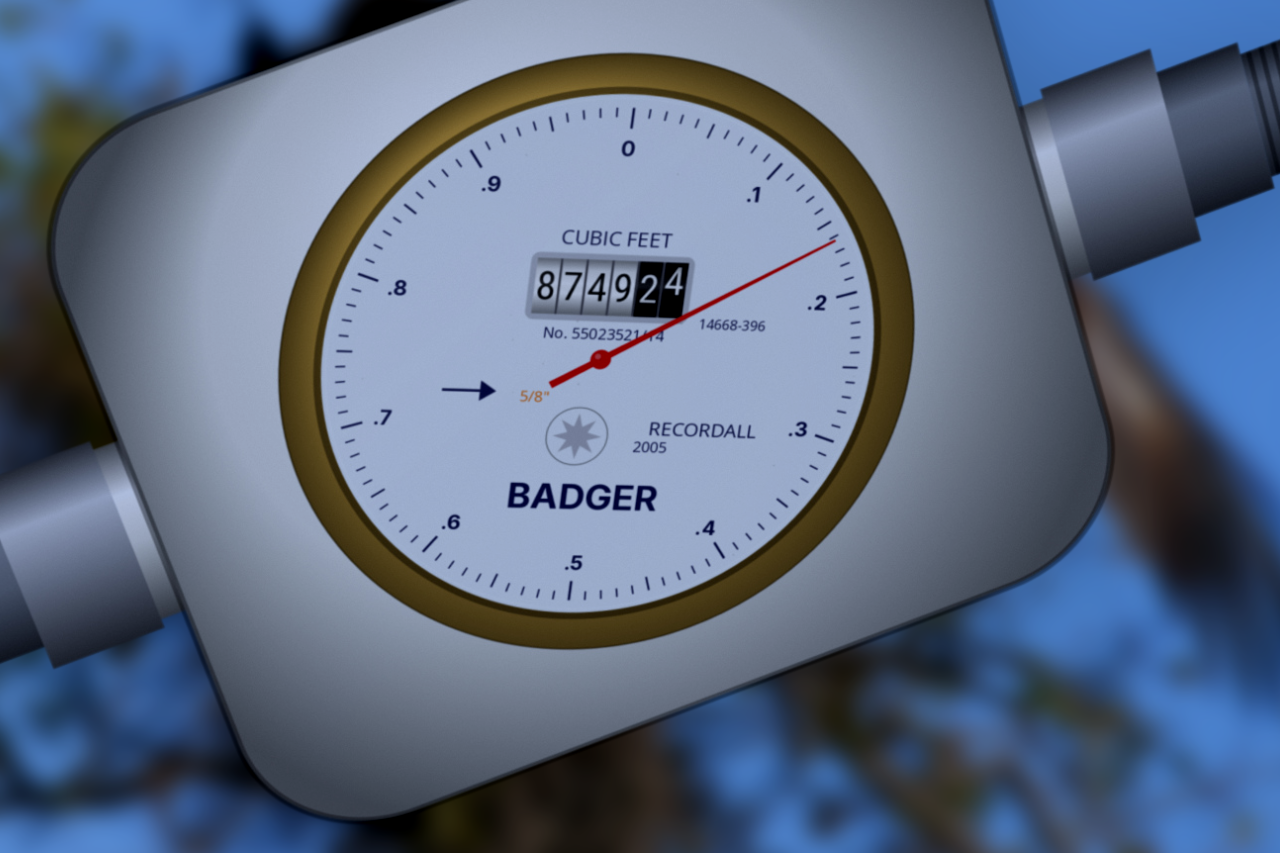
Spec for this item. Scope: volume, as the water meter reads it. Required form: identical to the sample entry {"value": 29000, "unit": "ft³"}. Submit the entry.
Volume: {"value": 874924.16, "unit": "ft³"}
